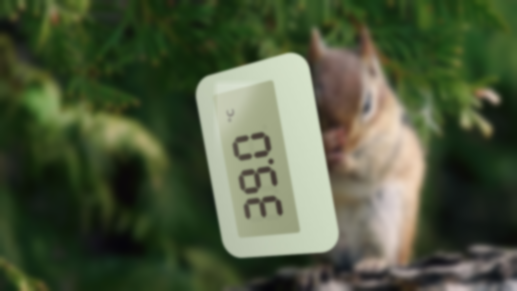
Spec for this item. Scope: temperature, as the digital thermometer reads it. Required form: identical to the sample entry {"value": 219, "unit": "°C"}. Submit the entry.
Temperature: {"value": 39.0, "unit": "°C"}
